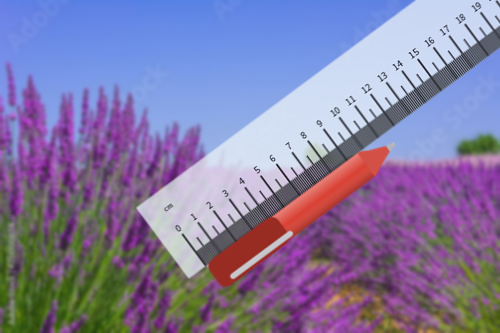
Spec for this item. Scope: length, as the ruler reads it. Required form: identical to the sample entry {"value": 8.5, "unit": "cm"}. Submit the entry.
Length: {"value": 11.5, "unit": "cm"}
